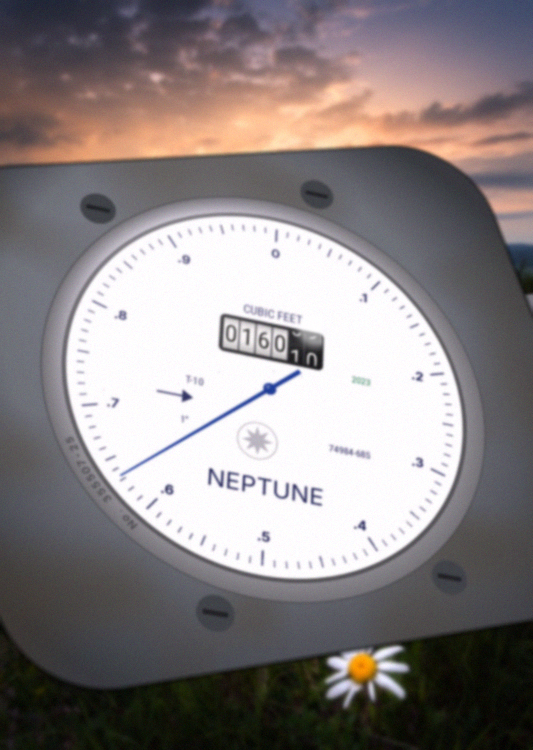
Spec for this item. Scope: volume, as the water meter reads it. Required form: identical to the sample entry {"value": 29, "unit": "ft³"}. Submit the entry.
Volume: {"value": 16009.63, "unit": "ft³"}
